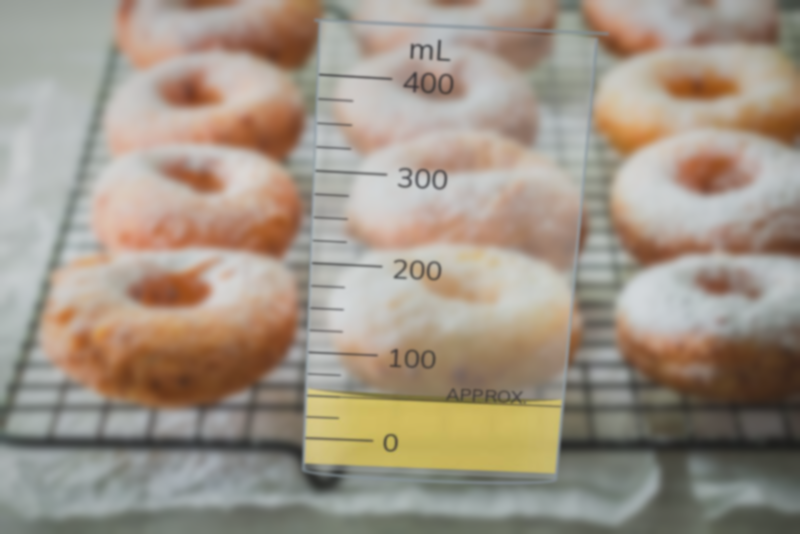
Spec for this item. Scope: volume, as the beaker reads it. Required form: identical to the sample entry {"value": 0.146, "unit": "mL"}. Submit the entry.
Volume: {"value": 50, "unit": "mL"}
